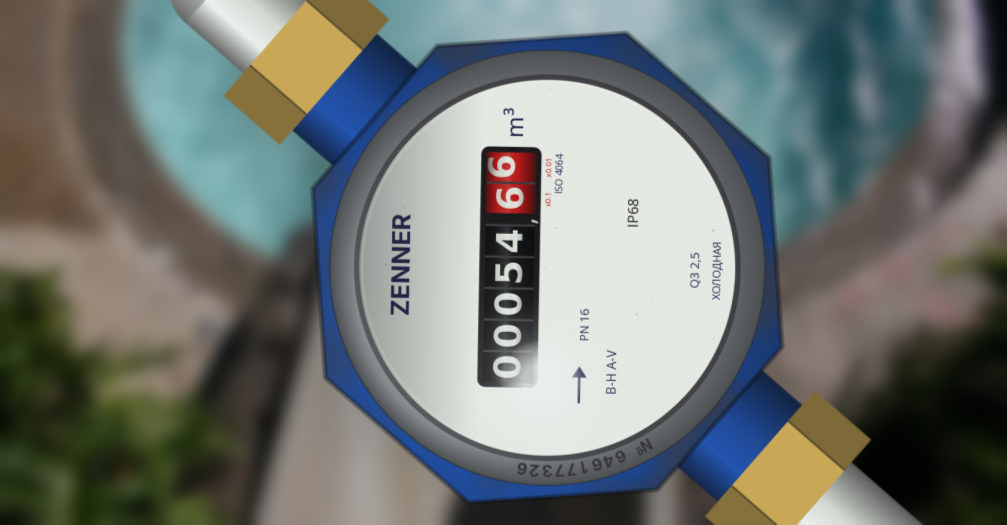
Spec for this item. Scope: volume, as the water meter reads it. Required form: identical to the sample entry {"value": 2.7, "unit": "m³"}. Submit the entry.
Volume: {"value": 54.66, "unit": "m³"}
